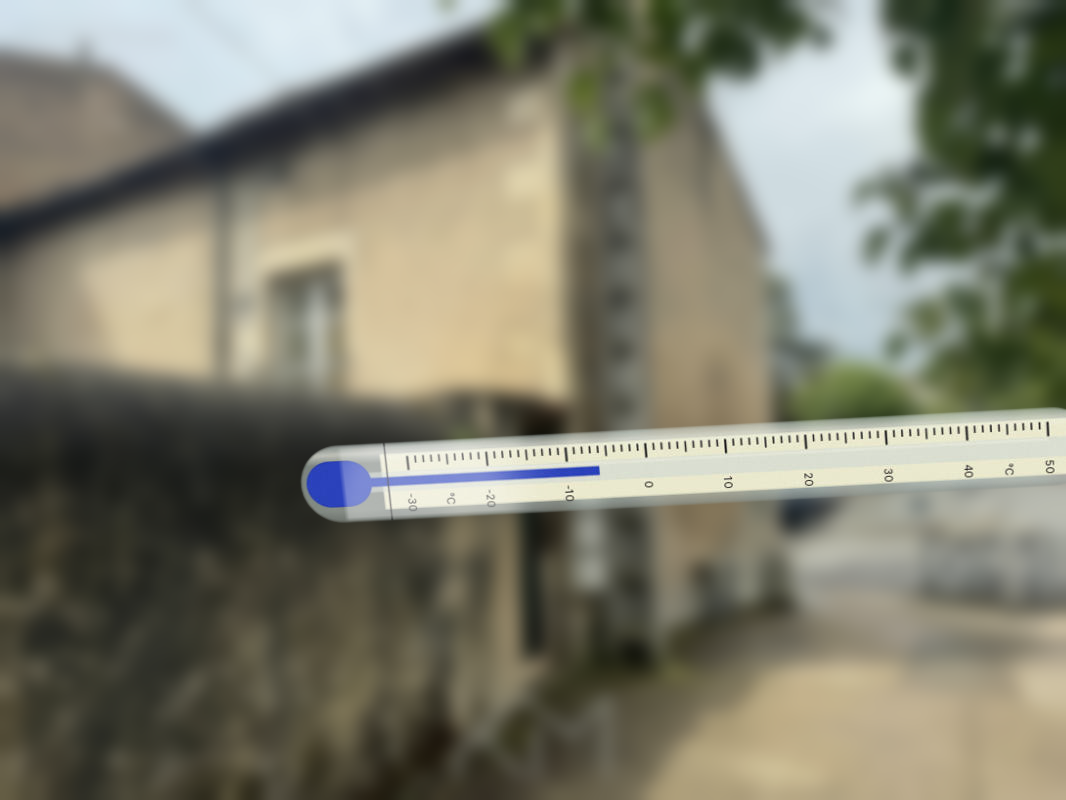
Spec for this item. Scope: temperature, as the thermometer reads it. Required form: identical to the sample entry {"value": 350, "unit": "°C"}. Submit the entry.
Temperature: {"value": -6, "unit": "°C"}
